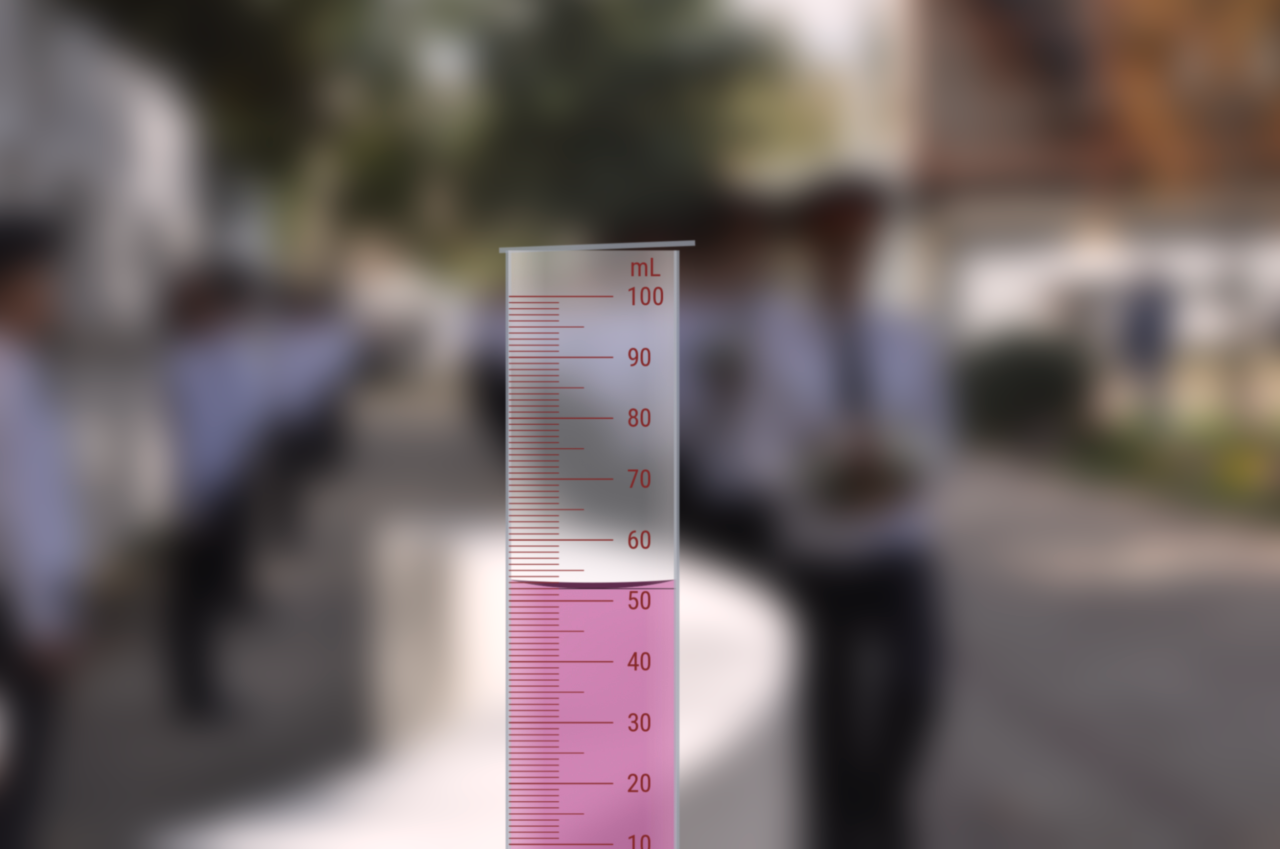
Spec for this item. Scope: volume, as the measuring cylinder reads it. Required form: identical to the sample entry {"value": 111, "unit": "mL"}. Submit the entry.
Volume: {"value": 52, "unit": "mL"}
